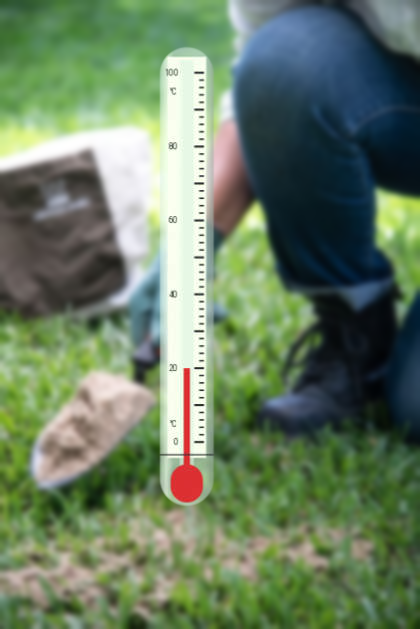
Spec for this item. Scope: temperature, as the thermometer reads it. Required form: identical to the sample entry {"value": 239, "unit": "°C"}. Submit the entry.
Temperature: {"value": 20, "unit": "°C"}
